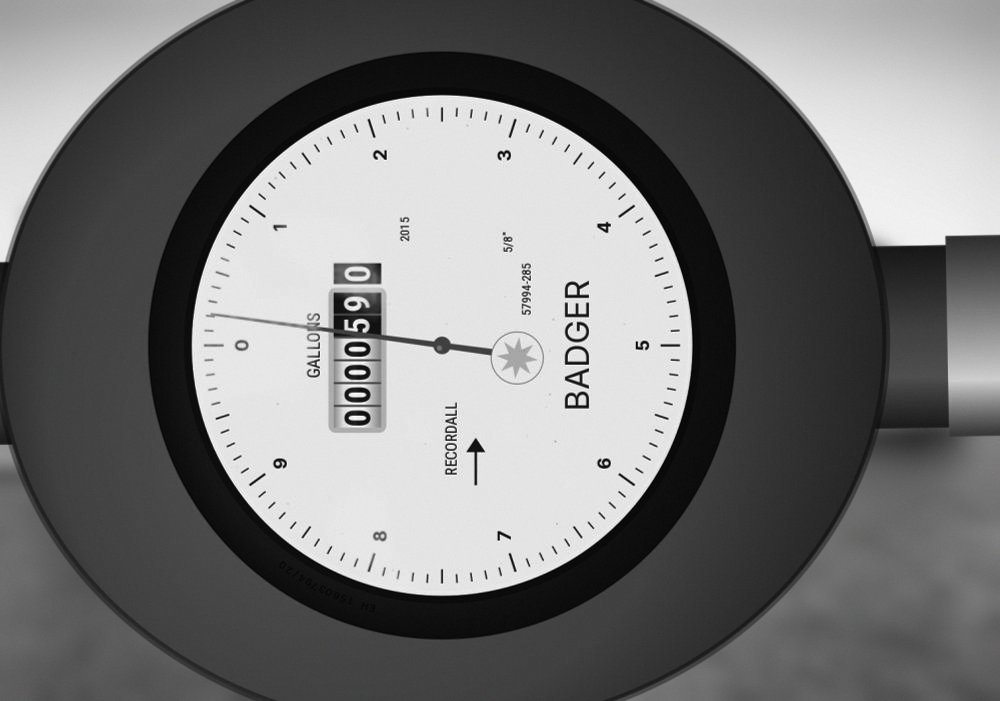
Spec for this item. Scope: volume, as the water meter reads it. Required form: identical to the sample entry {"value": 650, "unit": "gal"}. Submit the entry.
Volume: {"value": 590.2, "unit": "gal"}
